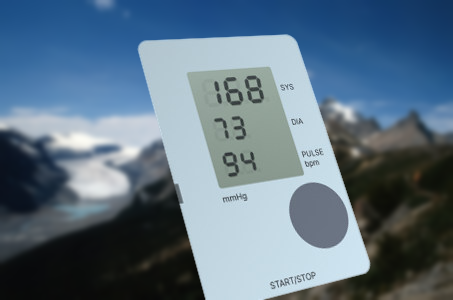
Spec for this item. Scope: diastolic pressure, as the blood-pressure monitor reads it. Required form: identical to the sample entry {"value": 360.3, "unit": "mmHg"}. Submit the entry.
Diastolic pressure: {"value": 73, "unit": "mmHg"}
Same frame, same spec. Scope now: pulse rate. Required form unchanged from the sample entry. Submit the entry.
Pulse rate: {"value": 94, "unit": "bpm"}
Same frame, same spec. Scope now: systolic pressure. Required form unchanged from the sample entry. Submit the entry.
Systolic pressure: {"value": 168, "unit": "mmHg"}
